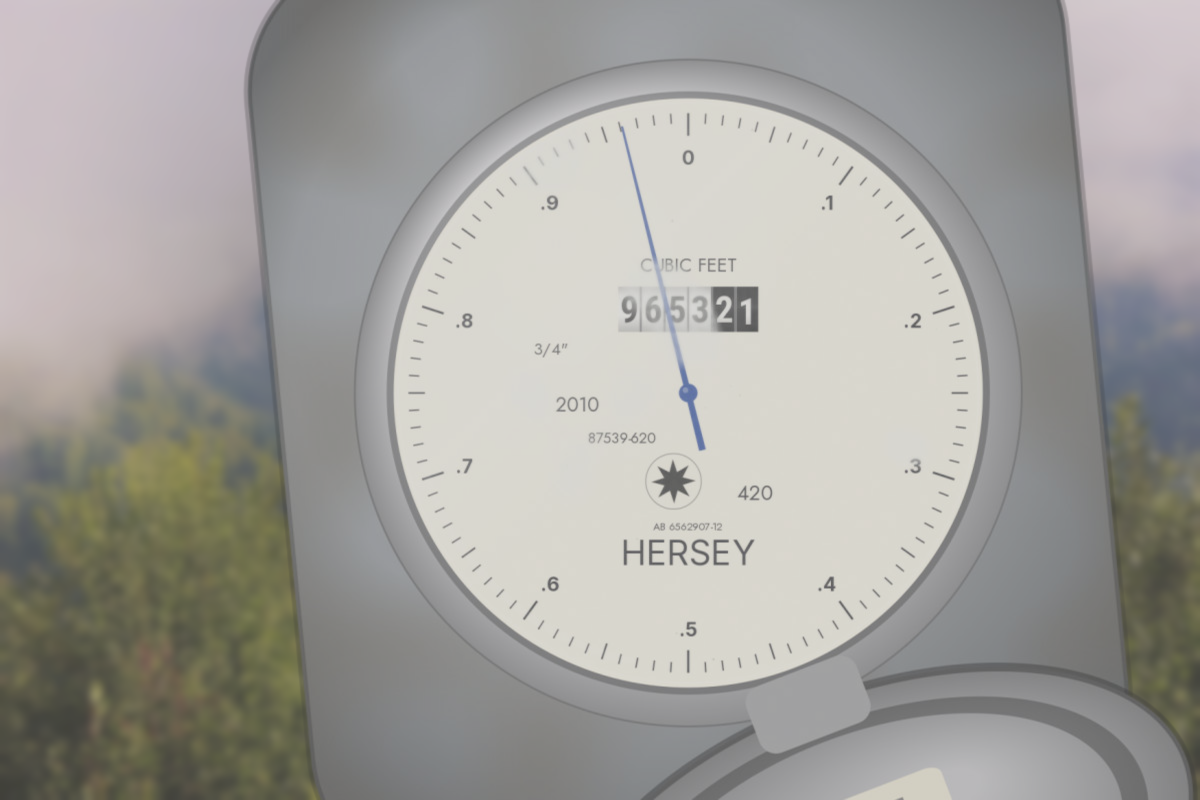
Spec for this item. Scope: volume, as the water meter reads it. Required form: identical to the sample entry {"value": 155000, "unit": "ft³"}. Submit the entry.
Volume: {"value": 965320.96, "unit": "ft³"}
